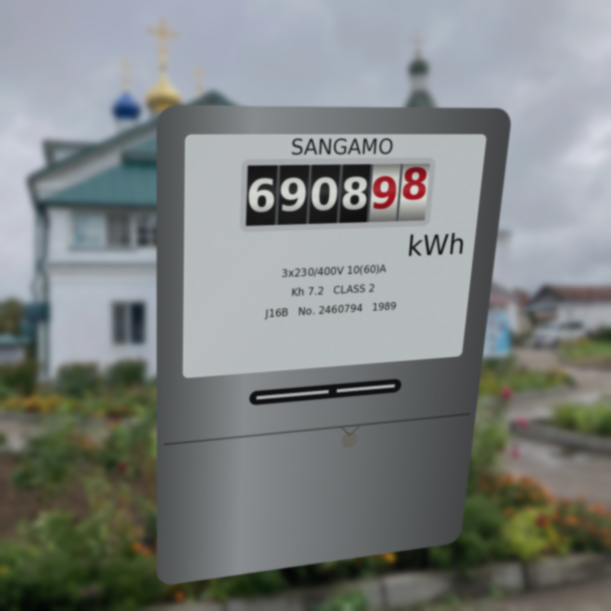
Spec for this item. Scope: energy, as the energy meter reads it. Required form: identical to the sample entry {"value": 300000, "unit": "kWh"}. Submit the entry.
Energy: {"value": 6908.98, "unit": "kWh"}
